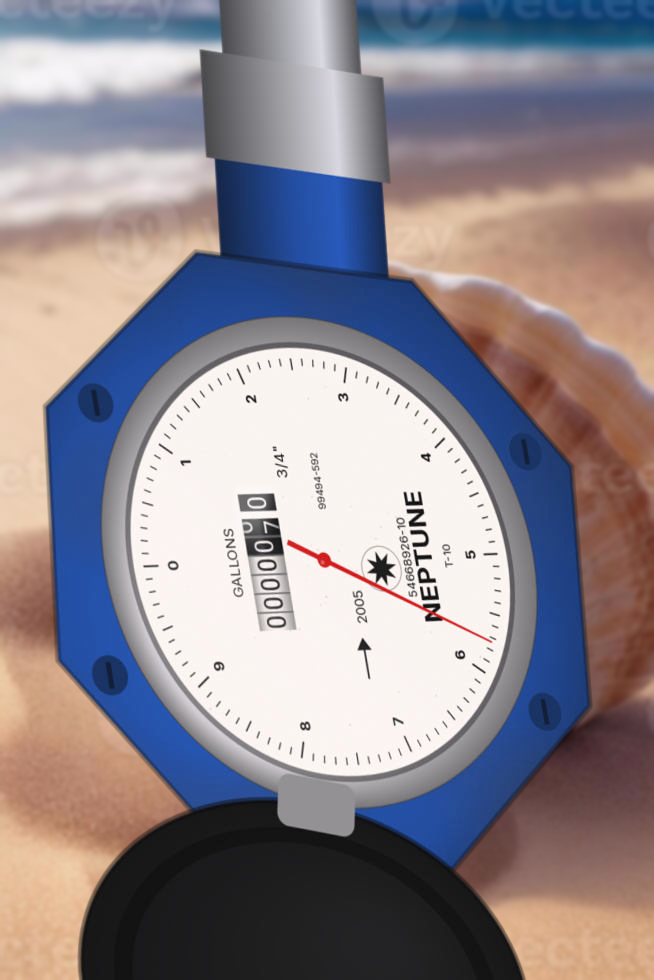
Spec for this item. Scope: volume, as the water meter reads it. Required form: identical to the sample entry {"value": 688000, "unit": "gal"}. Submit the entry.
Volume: {"value": 65.7, "unit": "gal"}
